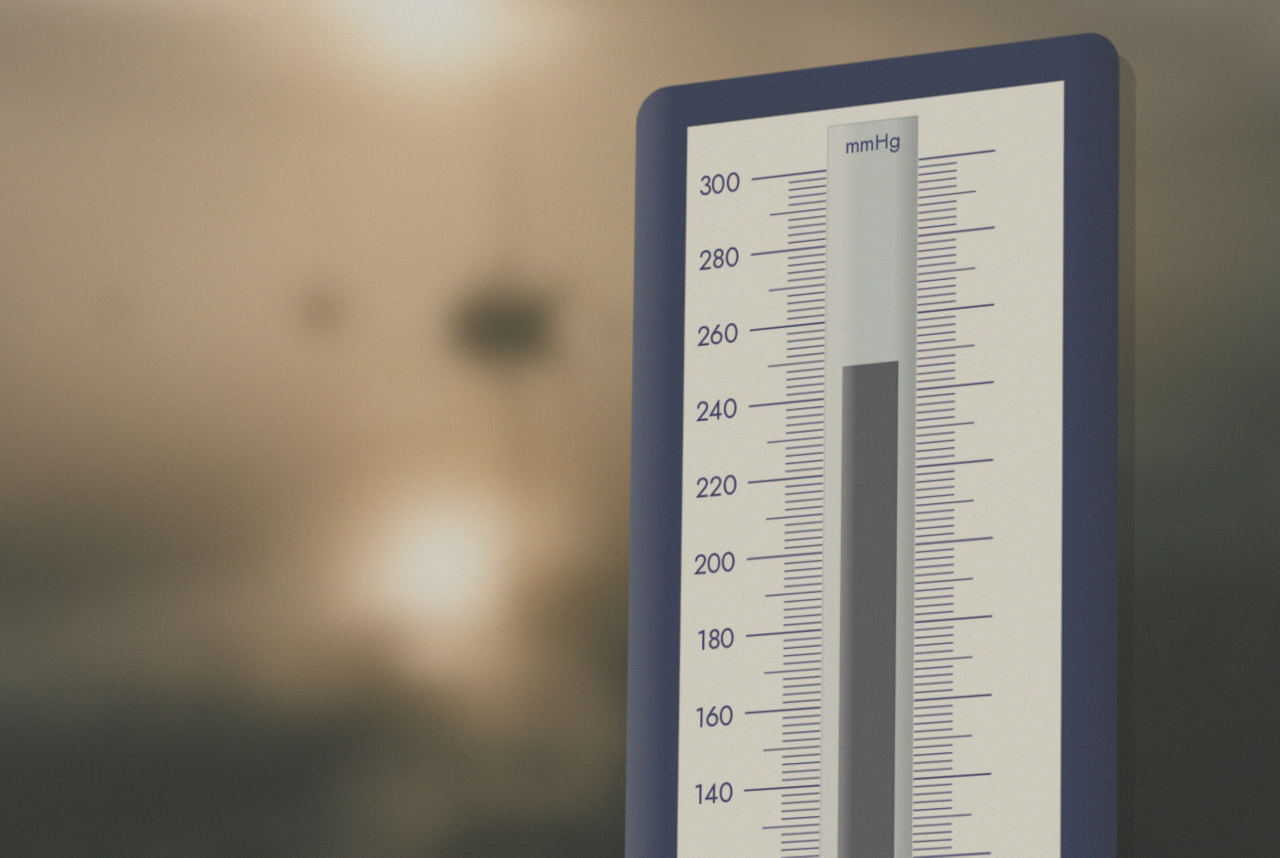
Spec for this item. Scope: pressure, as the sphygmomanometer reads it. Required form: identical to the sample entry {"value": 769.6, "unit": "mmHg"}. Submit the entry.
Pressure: {"value": 248, "unit": "mmHg"}
